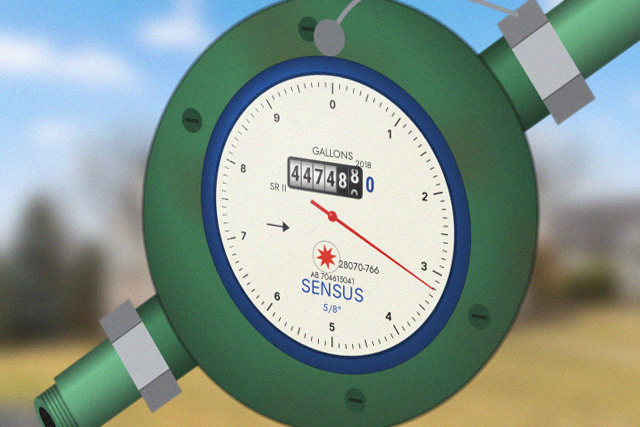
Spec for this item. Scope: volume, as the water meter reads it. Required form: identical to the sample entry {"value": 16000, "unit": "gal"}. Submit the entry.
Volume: {"value": 4474883.2, "unit": "gal"}
